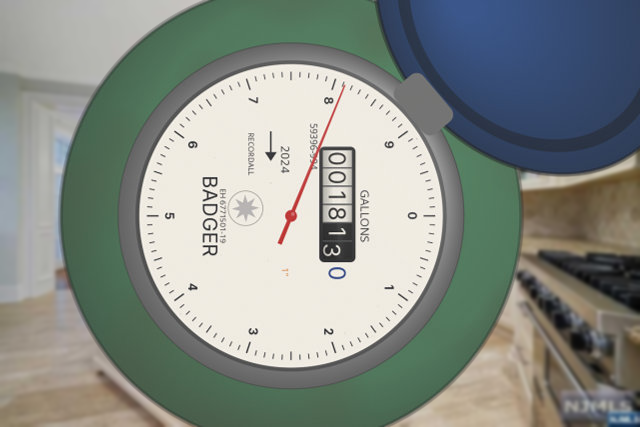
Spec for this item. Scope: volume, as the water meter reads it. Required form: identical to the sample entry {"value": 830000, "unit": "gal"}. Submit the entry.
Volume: {"value": 18128.1, "unit": "gal"}
